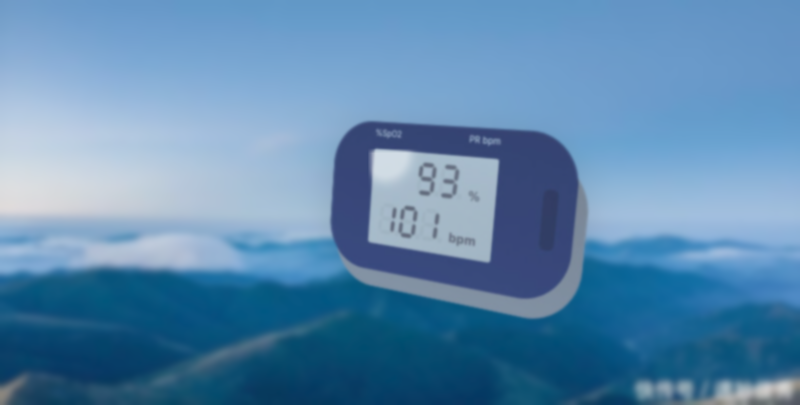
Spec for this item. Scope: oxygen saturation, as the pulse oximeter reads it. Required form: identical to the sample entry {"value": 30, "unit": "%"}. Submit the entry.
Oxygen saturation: {"value": 93, "unit": "%"}
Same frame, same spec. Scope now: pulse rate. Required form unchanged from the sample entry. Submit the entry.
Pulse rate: {"value": 101, "unit": "bpm"}
